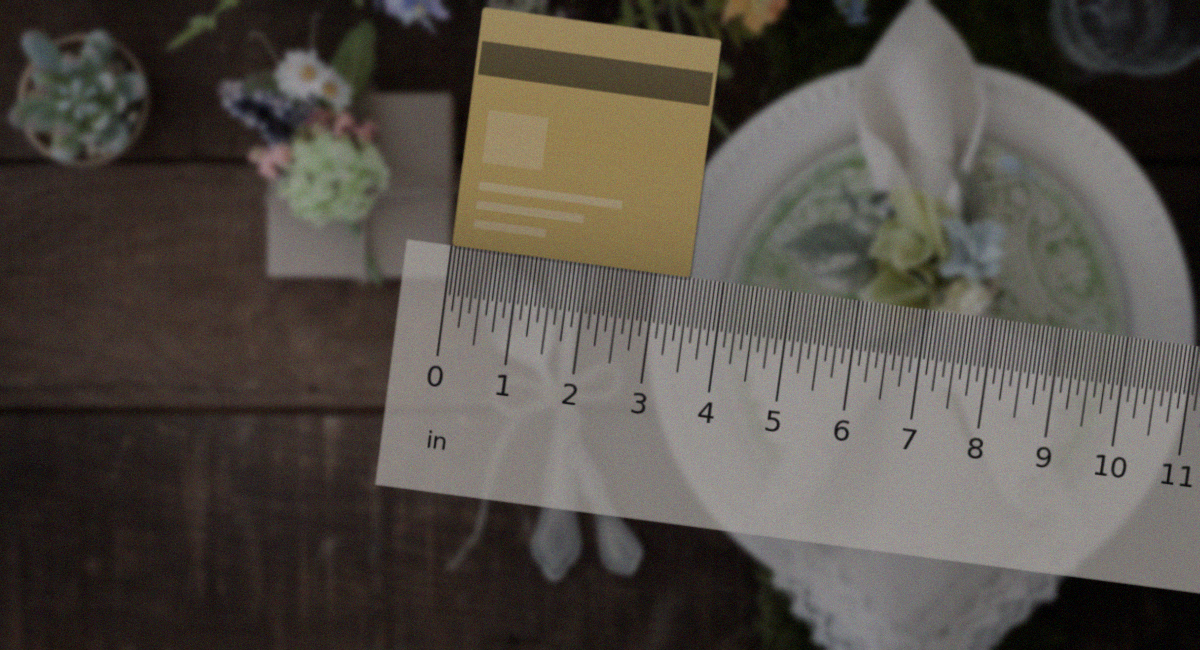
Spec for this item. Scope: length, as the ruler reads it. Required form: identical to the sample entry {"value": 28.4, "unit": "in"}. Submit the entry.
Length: {"value": 3.5, "unit": "in"}
